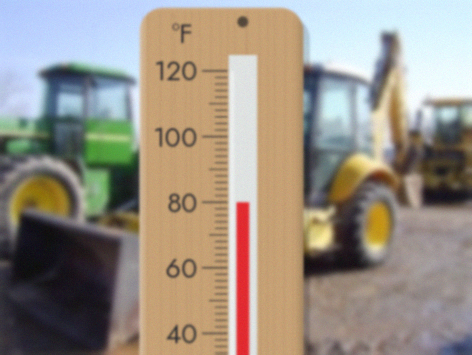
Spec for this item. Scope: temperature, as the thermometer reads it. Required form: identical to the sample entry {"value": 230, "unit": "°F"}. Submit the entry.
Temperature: {"value": 80, "unit": "°F"}
